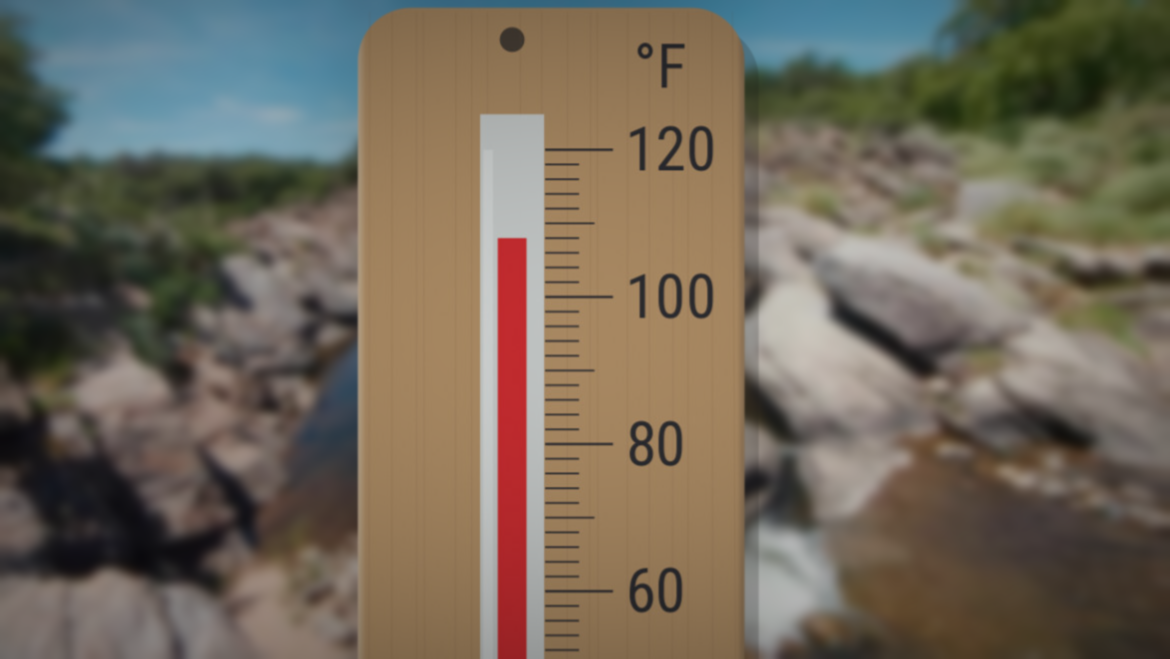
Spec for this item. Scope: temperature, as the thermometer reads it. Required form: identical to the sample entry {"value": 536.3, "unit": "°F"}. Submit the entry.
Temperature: {"value": 108, "unit": "°F"}
